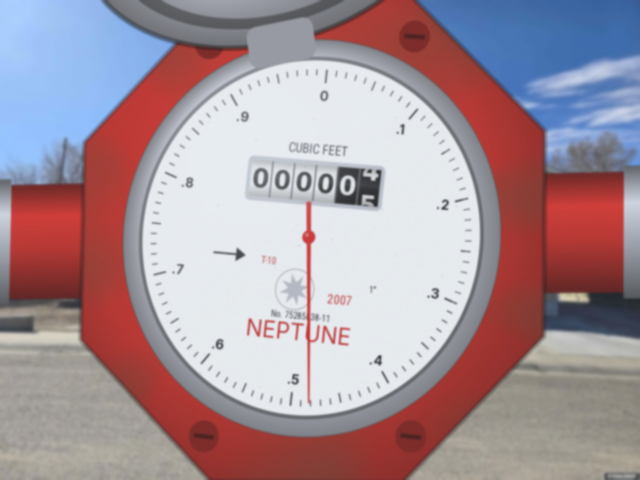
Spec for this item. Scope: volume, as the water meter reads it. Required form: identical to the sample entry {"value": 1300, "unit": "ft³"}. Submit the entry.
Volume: {"value": 4.48, "unit": "ft³"}
